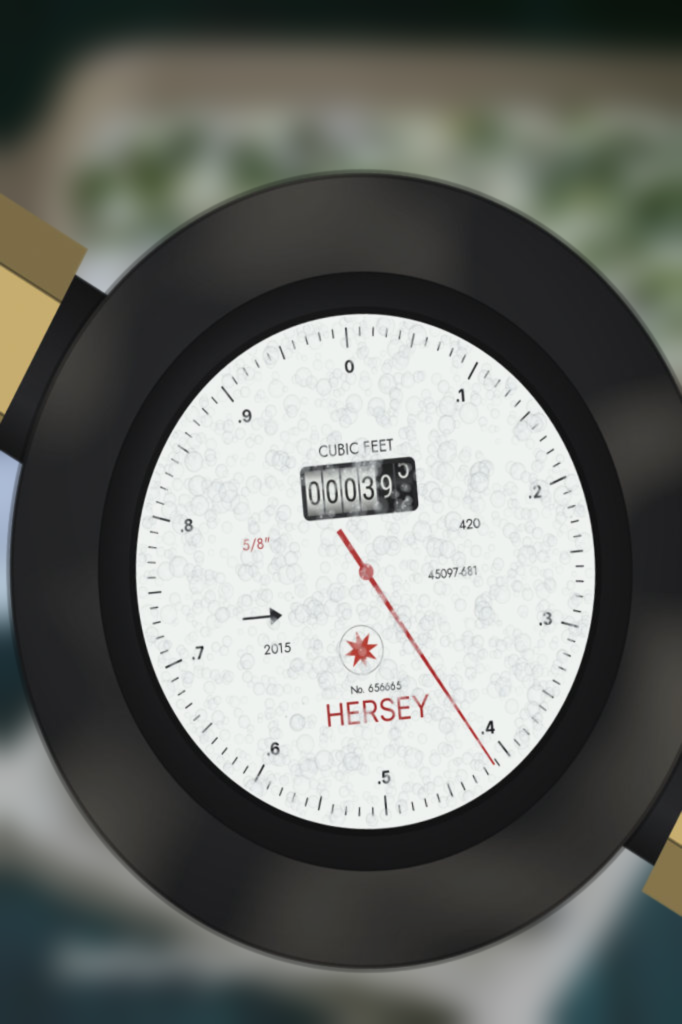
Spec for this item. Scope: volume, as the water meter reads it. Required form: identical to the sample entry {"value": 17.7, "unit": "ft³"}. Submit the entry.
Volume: {"value": 395.41, "unit": "ft³"}
